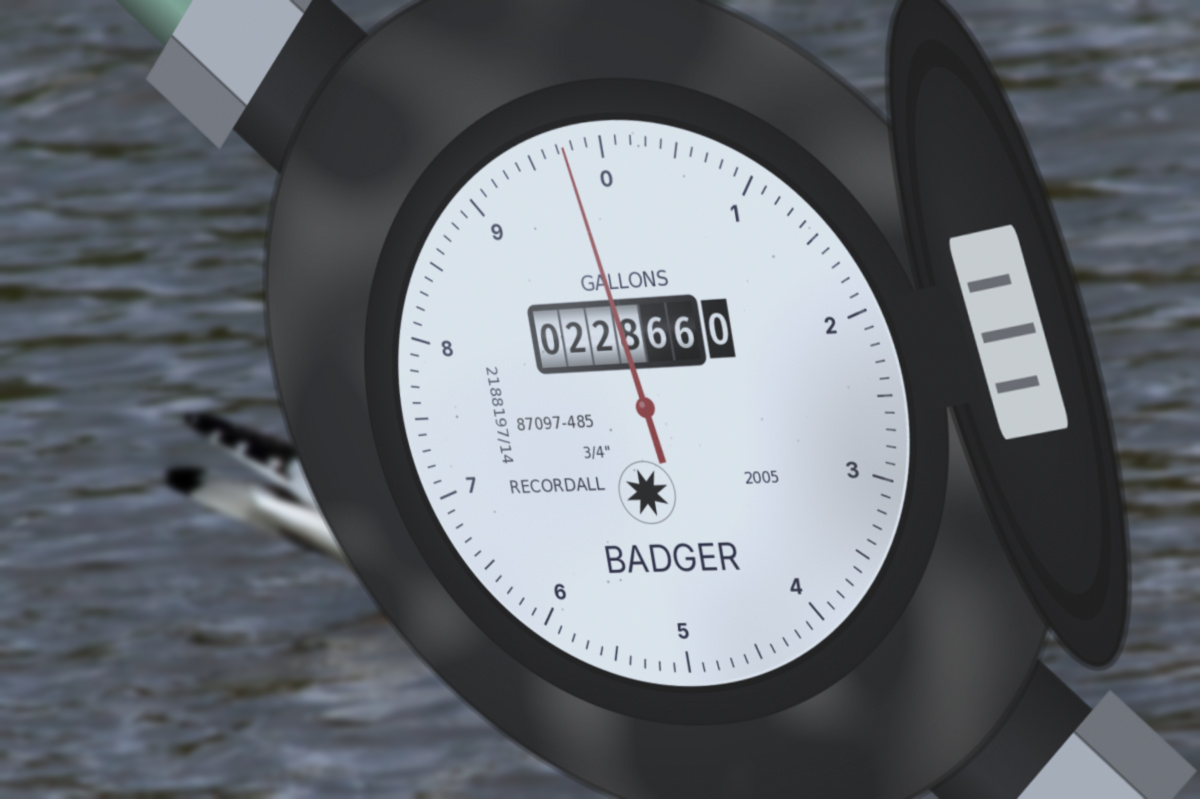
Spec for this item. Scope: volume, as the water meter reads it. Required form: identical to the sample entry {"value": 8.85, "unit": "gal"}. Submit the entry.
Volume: {"value": 228659.7, "unit": "gal"}
